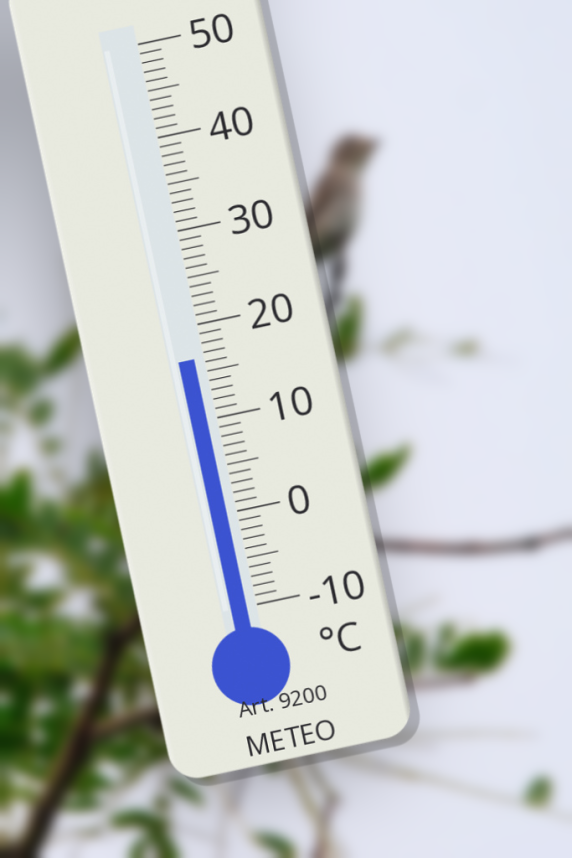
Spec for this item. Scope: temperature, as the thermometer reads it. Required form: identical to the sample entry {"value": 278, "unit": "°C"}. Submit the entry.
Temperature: {"value": 16.5, "unit": "°C"}
